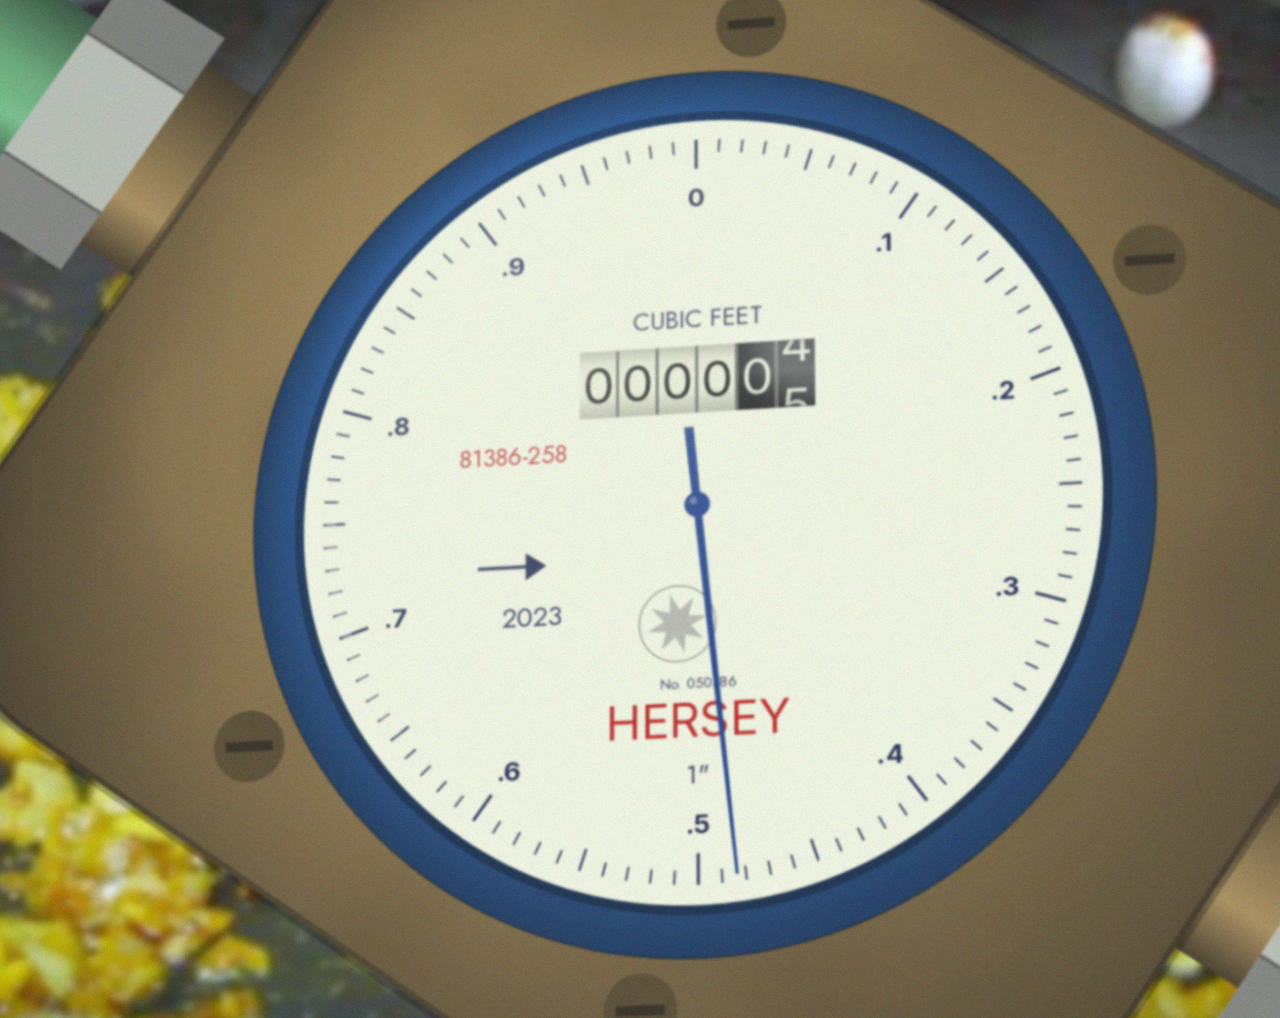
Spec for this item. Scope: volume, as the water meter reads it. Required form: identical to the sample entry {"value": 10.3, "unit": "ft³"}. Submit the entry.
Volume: {"value": 4.48, "unit": "ft³"}
